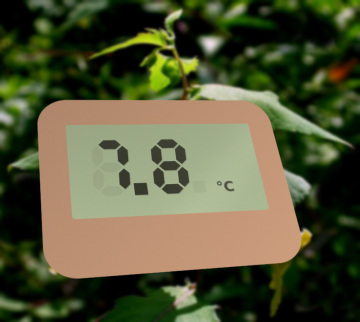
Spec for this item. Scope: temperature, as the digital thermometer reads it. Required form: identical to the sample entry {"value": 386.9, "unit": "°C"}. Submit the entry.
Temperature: {"value": 7.8, "unit": "°C"}
